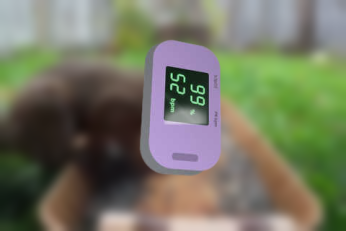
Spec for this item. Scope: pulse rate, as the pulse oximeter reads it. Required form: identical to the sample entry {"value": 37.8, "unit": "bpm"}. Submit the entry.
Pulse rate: {"value": 52, "unit": "bpm"}
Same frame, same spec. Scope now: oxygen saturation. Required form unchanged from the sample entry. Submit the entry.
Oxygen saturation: {"value": 99, "unit": "%"}
